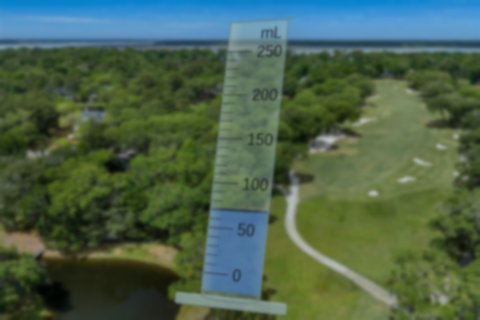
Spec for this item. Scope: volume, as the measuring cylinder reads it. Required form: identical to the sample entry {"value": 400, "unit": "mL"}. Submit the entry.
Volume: {"value": 70, "unit": "mL"}
